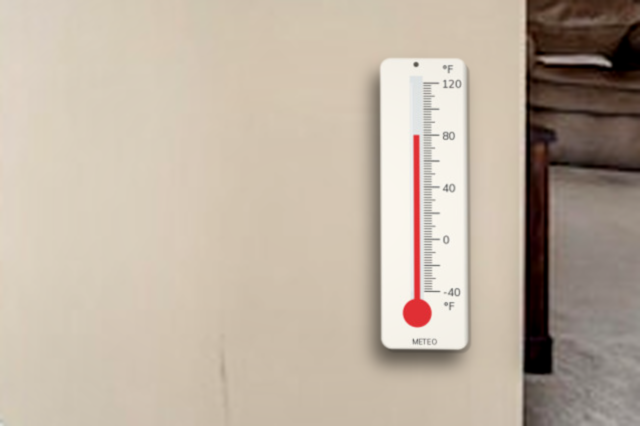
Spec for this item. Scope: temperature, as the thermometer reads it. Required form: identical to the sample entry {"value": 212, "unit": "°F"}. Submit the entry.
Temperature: {"value": 80, "unit": "°F"}
